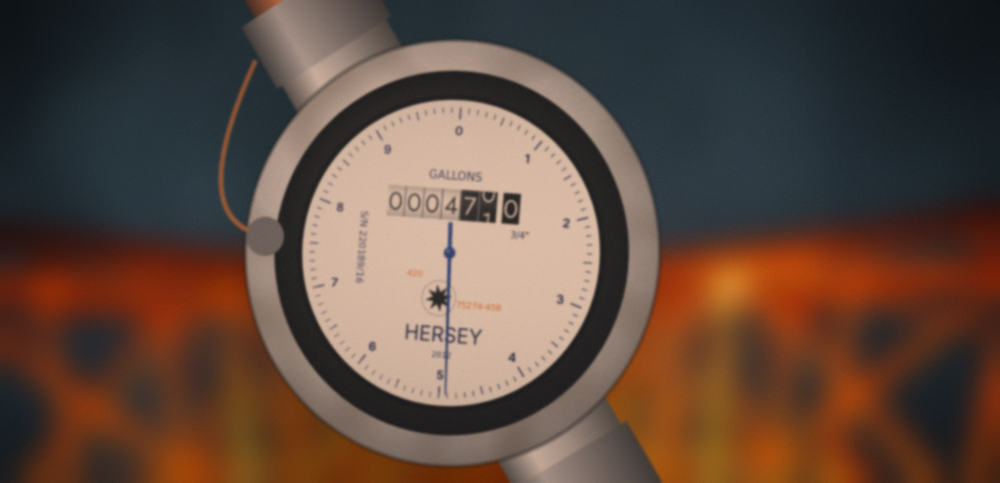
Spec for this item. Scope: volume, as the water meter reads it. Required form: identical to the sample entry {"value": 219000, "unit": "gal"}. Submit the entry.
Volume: {"value": 4704.9, "unit": "gal"}
